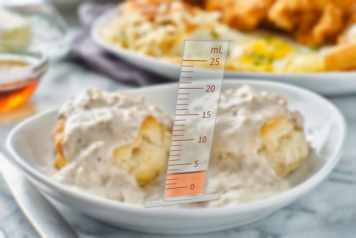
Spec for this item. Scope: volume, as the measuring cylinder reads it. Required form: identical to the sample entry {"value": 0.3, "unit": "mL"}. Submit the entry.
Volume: {"value": 3, "unit": "mL"}
